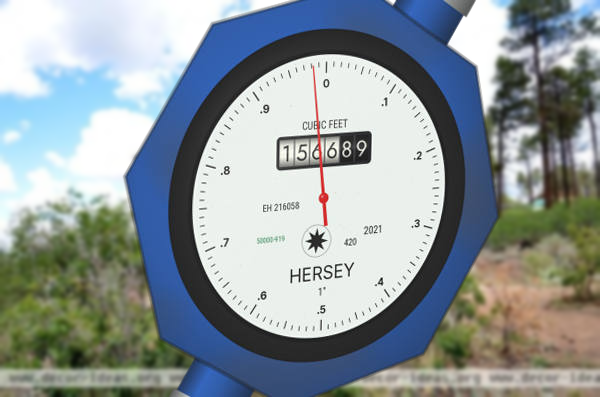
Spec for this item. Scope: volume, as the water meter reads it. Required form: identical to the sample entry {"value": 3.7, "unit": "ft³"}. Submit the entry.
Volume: {"value": 156688.98, "unit": "ft³"}
